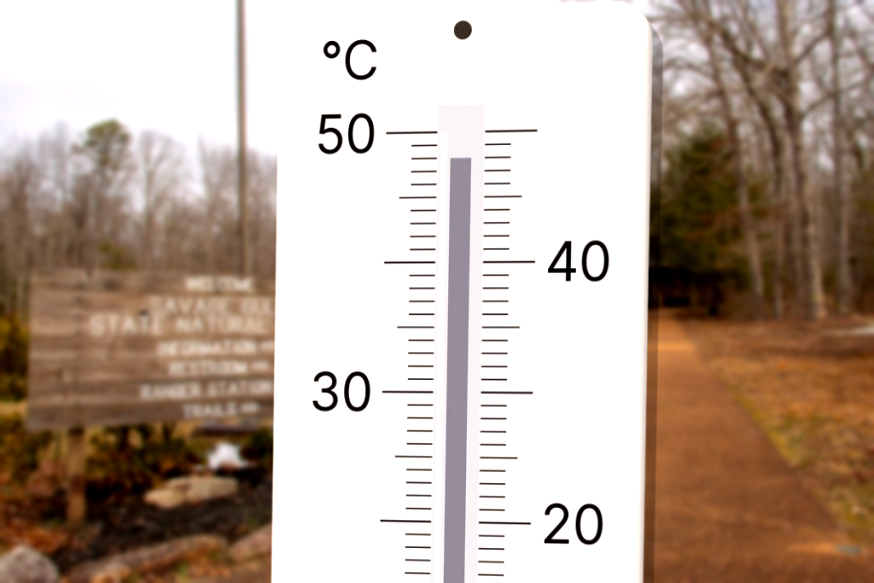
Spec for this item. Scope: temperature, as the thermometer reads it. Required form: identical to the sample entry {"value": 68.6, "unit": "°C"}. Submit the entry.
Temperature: {"value": 48, "unit": "°C"}
